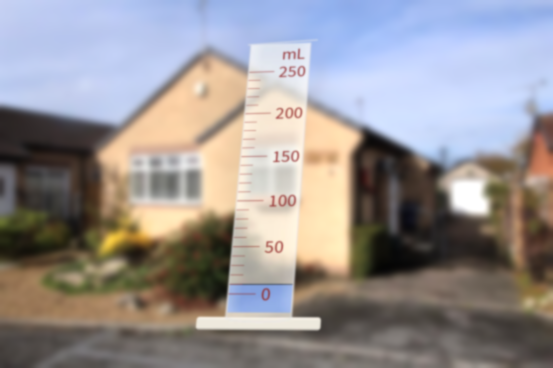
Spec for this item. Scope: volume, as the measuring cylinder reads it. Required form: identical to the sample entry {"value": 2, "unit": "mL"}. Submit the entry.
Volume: {"value": 10, "unit": "mL"}
